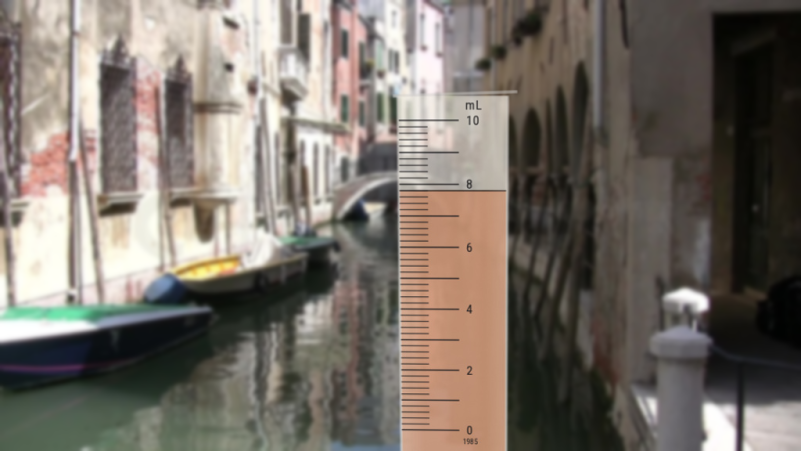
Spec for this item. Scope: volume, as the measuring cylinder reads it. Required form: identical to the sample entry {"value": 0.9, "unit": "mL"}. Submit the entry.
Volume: {"value": 7.8, "unit": "mL"}
